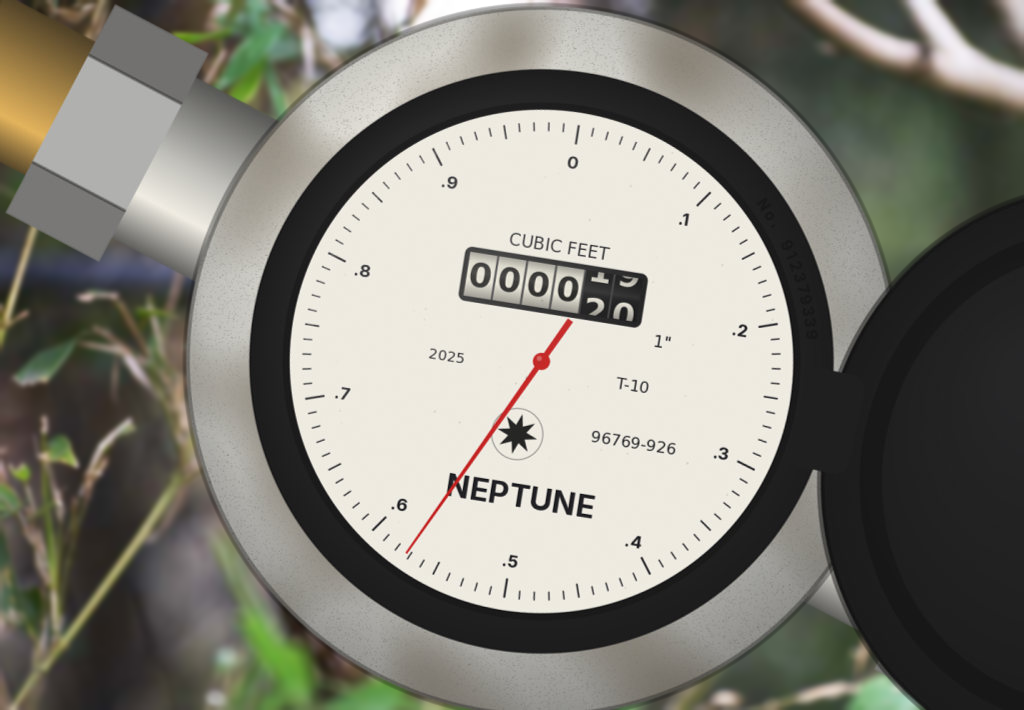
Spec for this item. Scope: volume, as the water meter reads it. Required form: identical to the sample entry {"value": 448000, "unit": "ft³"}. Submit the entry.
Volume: {"value": 19.57, "unit": "ft³"}
